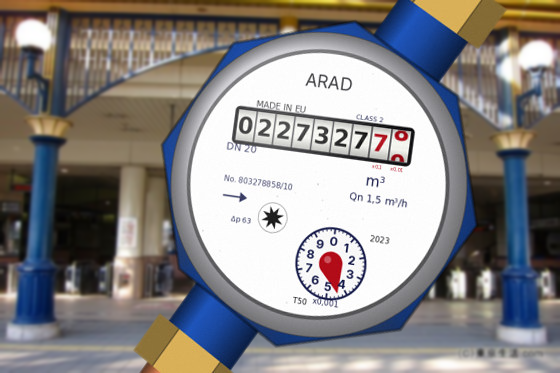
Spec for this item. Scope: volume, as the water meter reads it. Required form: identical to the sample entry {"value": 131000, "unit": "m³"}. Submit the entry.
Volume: {"value": 227327.784, "unit": "m³"}
